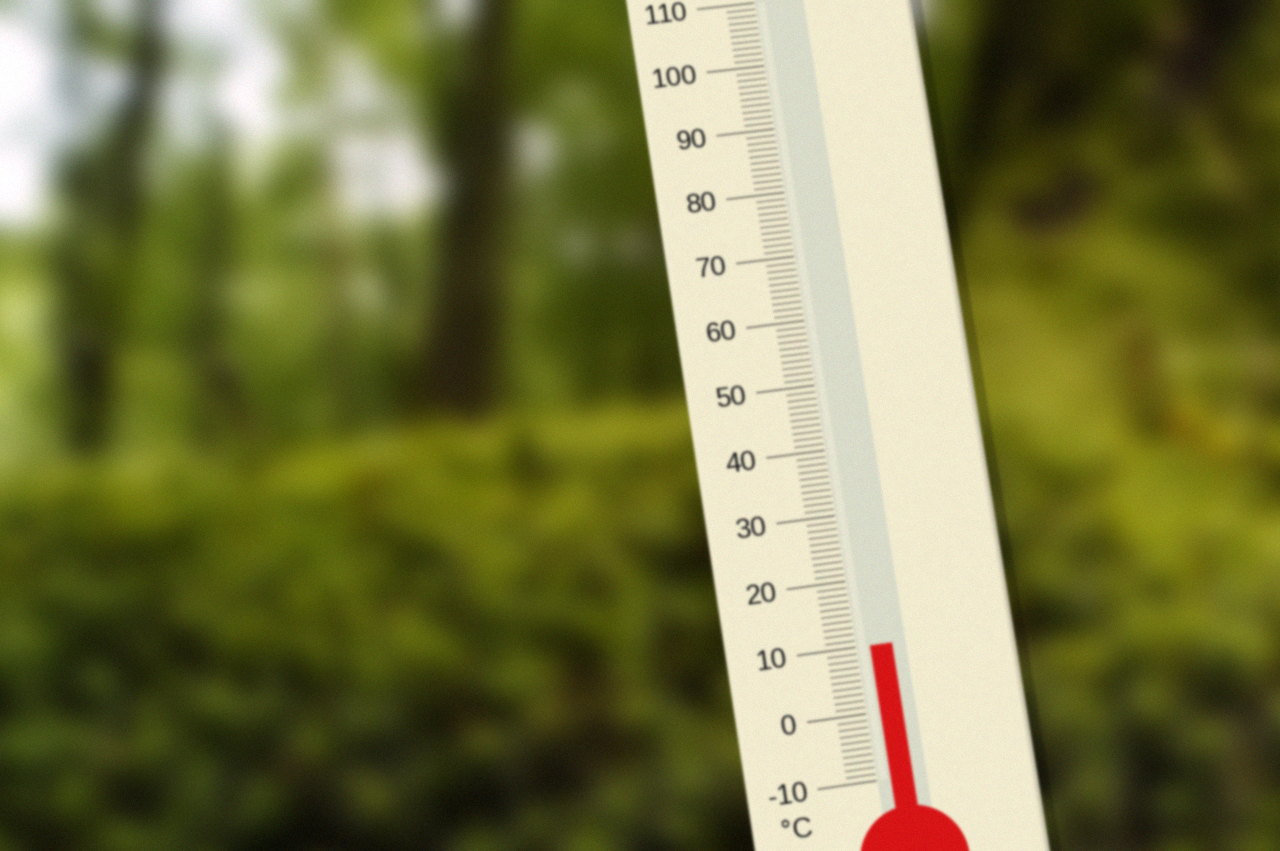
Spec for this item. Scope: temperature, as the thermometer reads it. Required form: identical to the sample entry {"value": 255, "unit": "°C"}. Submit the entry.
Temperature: {"value": 10, "unit": "°C"}
